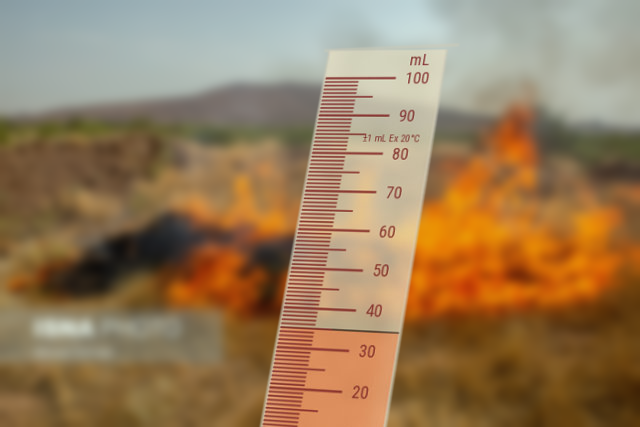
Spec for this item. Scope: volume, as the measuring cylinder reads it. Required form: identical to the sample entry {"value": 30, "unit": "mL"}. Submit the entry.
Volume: {"value": 35, "unit": "mL"}
